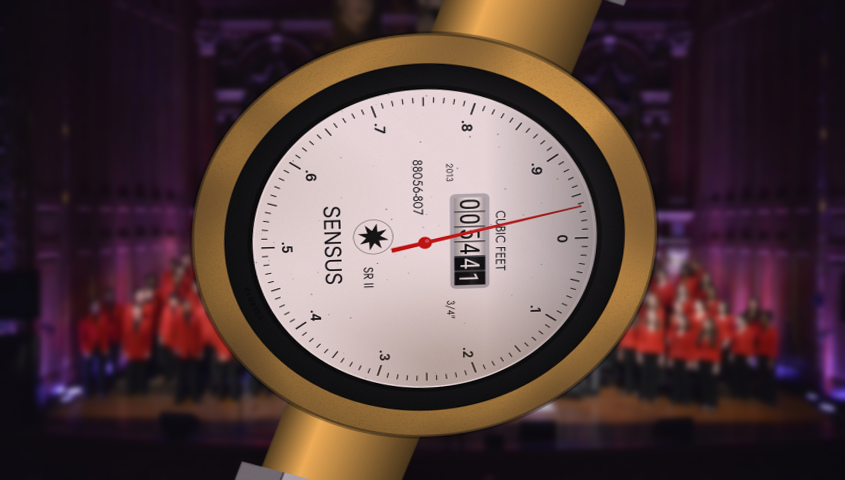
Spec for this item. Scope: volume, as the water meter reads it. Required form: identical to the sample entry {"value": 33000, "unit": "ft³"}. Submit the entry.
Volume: {"value": 5440.96, "unit": "ft³"}
